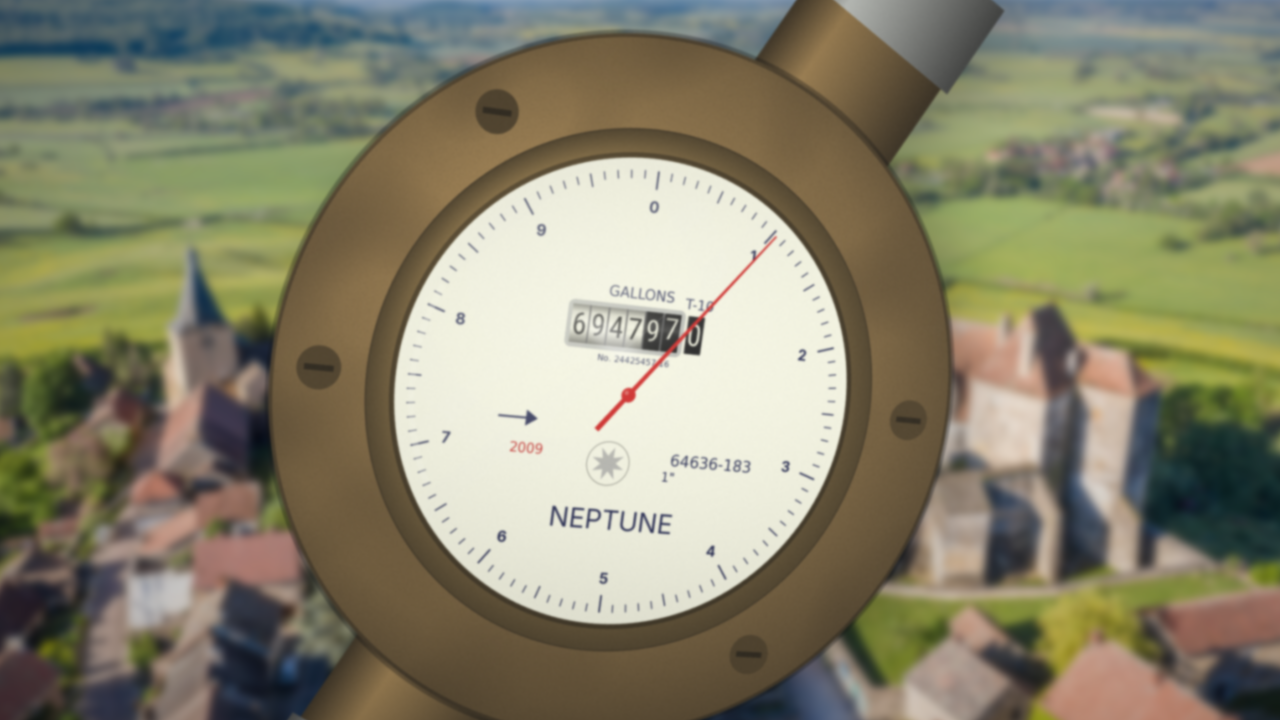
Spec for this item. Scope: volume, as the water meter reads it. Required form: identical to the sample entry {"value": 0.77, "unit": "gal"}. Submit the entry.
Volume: {"value": 6947971.0, "unit": "gal"}
